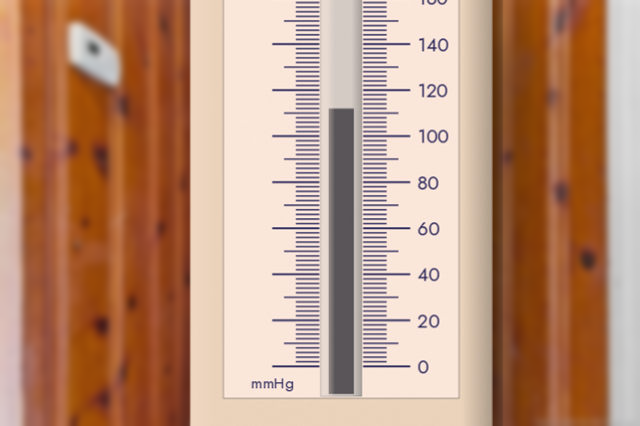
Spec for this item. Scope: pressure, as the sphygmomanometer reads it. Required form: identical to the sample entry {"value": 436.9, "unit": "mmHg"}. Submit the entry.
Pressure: {"value": 112, "unit": "mmHg"}
